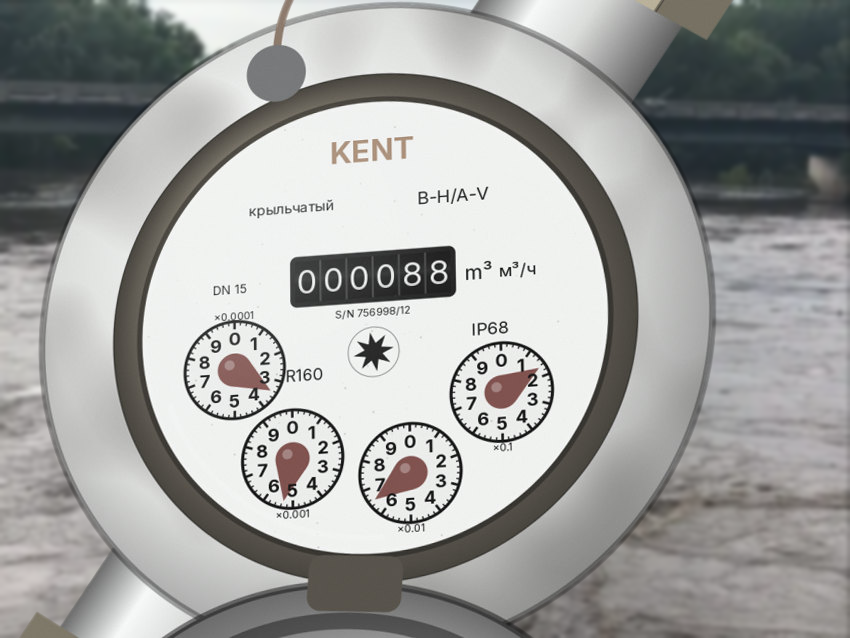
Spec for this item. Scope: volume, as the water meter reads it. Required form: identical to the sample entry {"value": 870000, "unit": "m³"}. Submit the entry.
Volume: {"value": 88.1653, "unit": "m³"}
